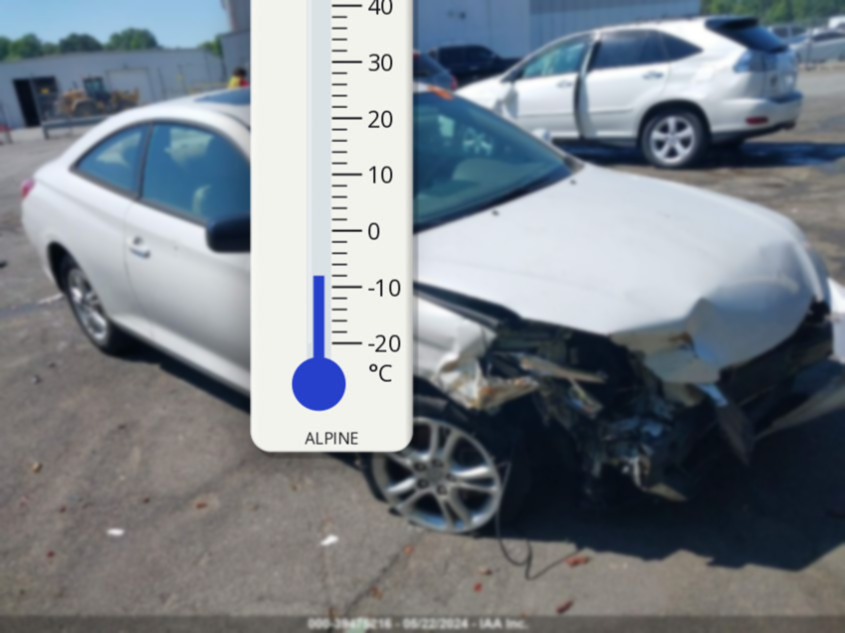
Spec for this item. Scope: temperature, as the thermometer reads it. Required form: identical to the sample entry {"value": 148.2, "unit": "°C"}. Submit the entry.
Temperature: {"value": -8, "unit": "°C"}
